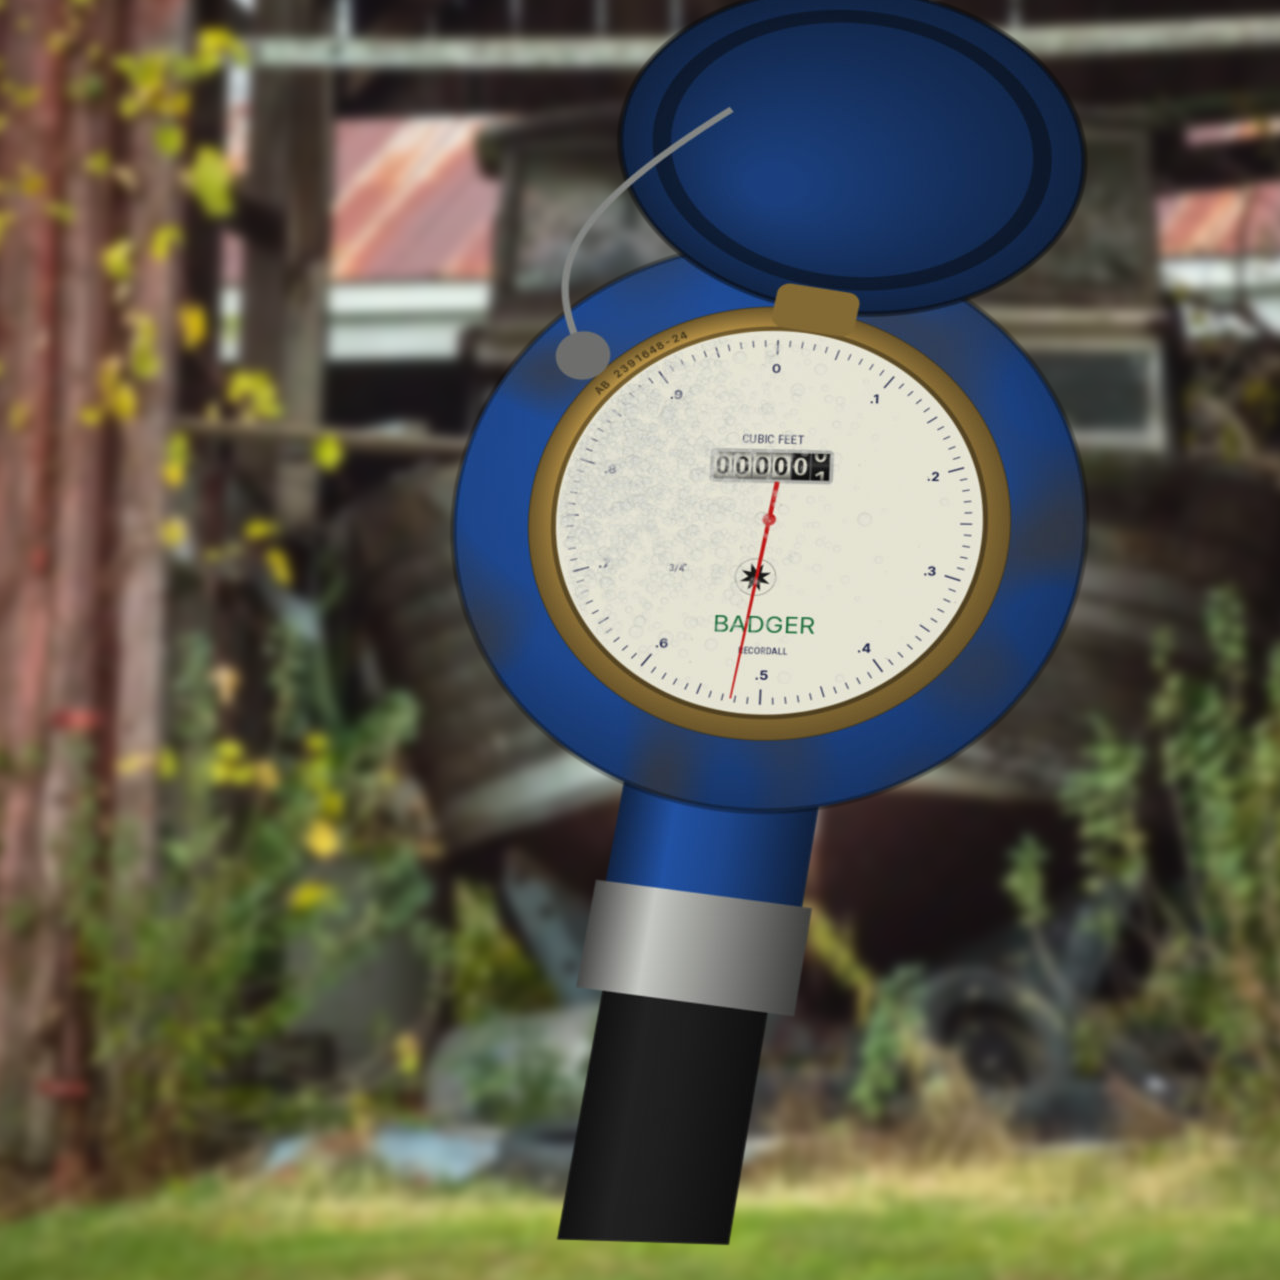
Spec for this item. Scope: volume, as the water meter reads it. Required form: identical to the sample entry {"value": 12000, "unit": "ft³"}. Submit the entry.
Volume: {"value": 0.52, "unit": "ft³"}
